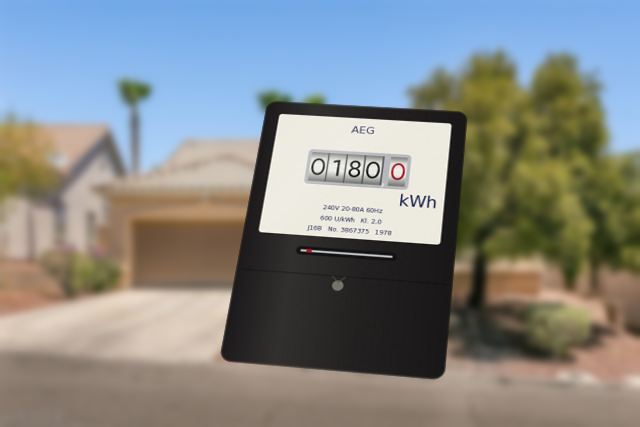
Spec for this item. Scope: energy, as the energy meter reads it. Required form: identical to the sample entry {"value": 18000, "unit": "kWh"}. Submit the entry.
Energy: {"value": 180.0, "unit": "kWh"}
